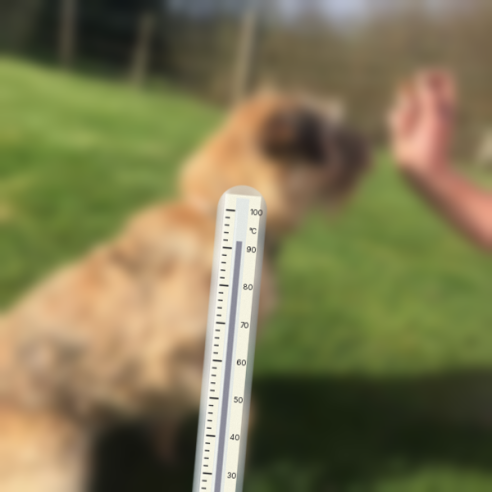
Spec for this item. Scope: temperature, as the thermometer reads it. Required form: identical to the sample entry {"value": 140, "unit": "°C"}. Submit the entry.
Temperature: {"value": 92, "unit": "°C"}
